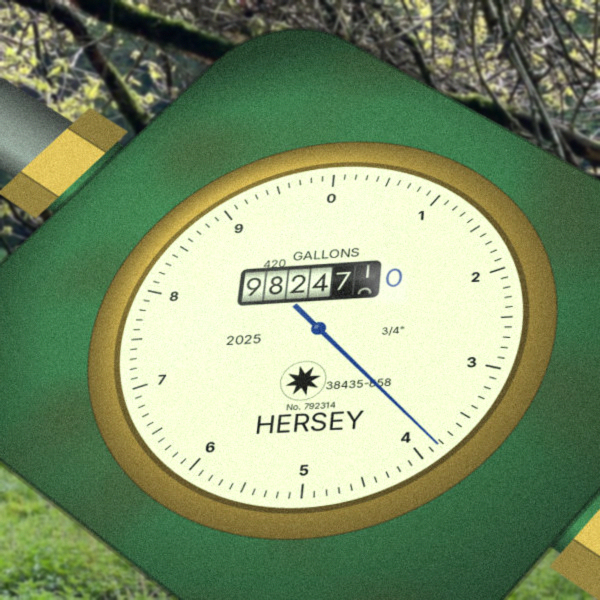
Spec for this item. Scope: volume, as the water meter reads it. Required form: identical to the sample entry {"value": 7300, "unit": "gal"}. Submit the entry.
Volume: {"value": 9824713.8, "unit": "gal"}
